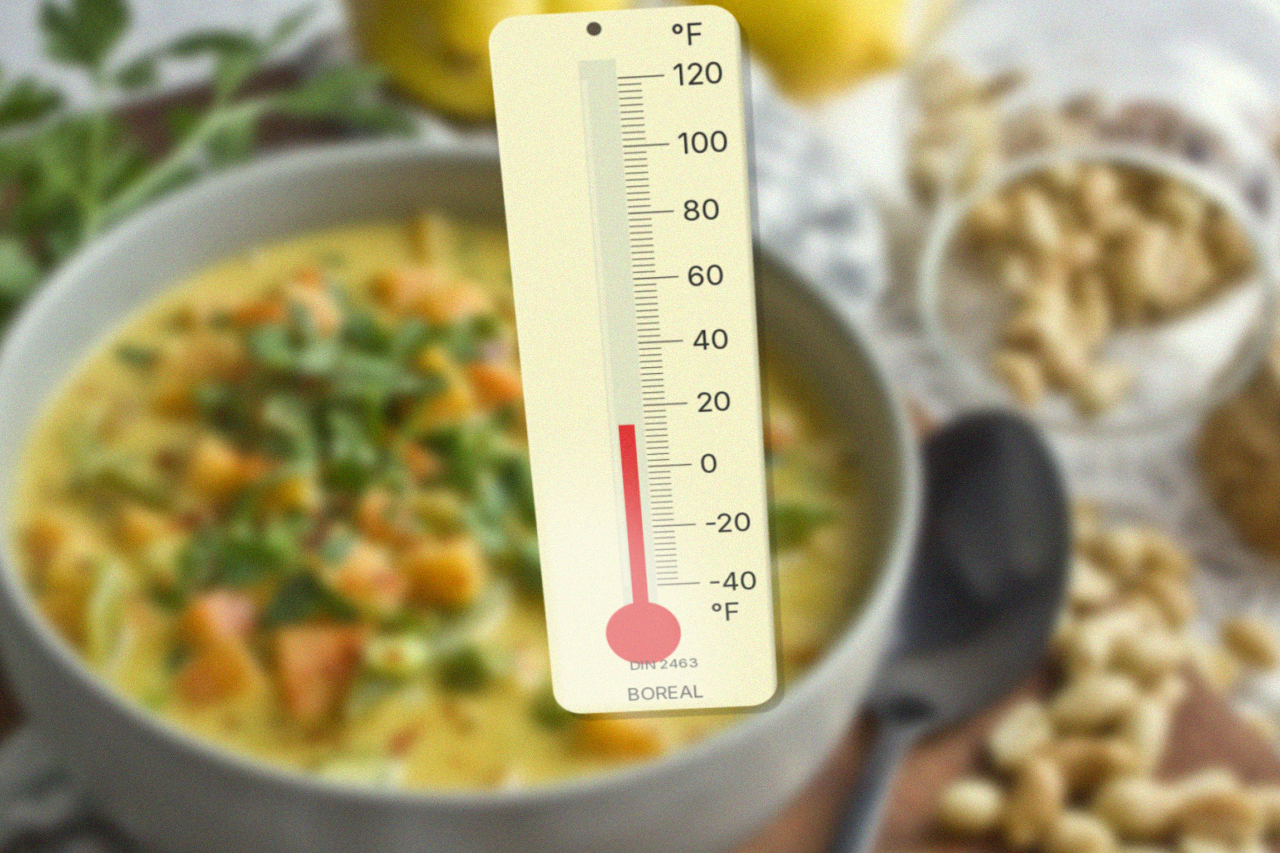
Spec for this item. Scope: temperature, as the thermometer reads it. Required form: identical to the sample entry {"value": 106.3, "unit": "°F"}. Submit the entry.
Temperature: {"value": 14, "unit": "°F"}
